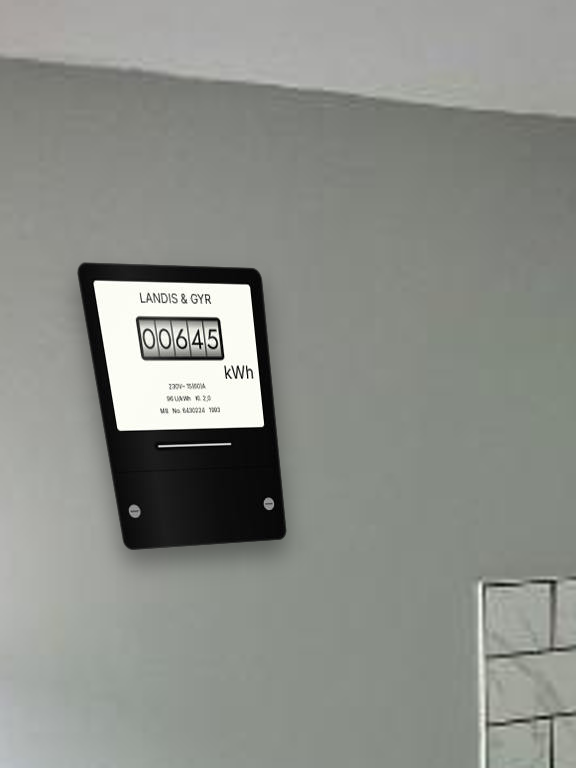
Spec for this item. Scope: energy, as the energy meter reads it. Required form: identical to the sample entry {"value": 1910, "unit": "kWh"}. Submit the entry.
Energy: {"value": 645, "unit": "kWh"}
